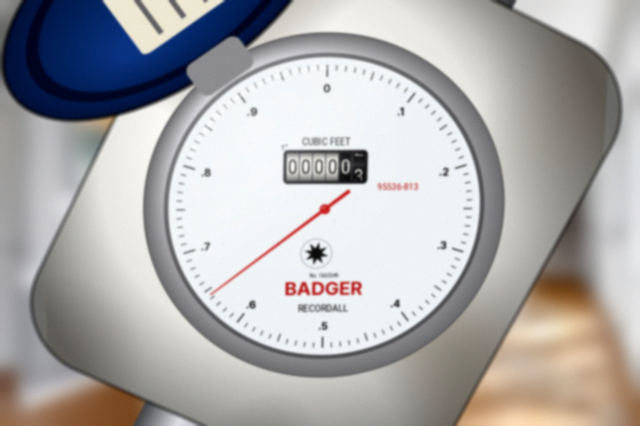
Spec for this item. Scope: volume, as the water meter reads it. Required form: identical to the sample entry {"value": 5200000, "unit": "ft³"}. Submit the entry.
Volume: {"value": 2.64, "unit": "ft³"}
